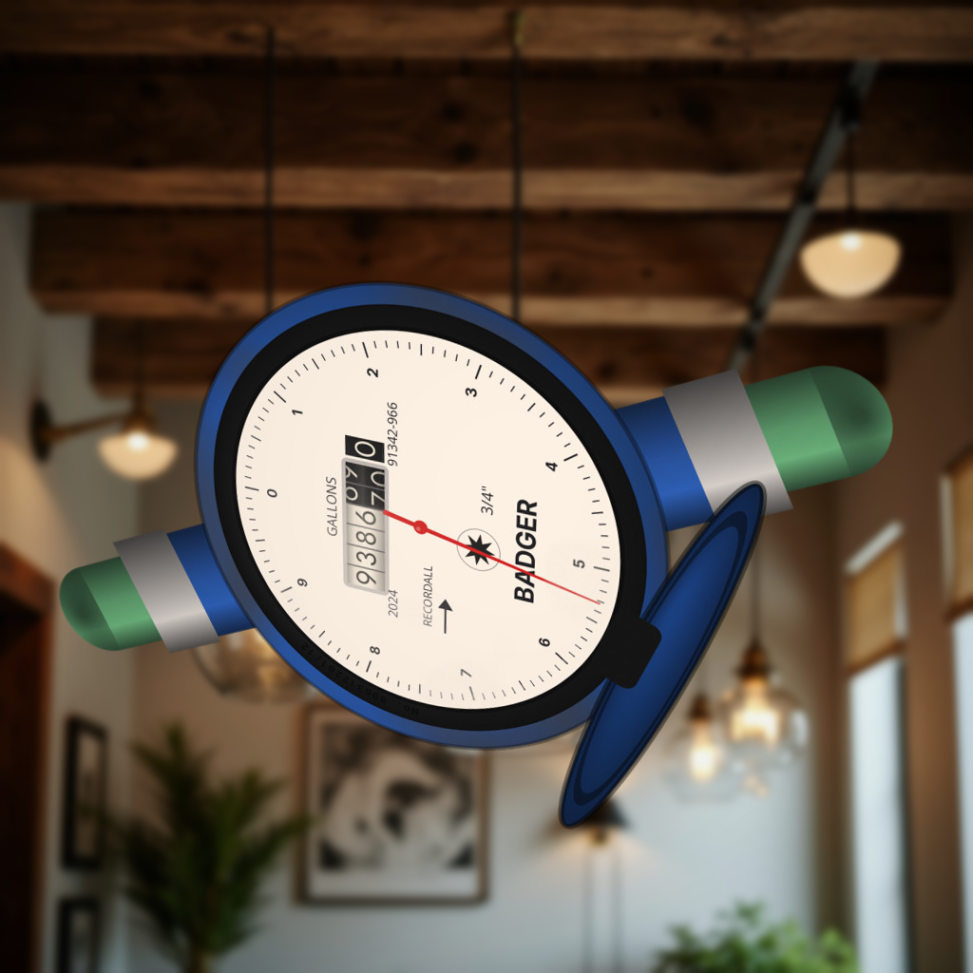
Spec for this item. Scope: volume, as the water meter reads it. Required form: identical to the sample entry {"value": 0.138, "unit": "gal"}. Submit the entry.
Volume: {"value": 9386695.3, "unit": "gal"}
